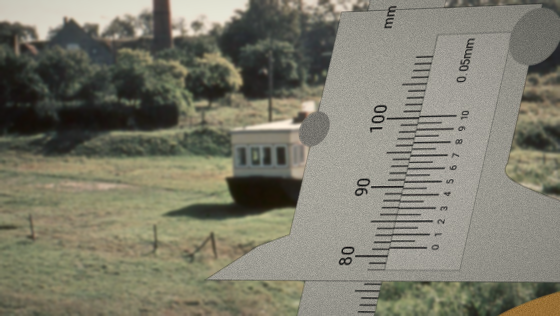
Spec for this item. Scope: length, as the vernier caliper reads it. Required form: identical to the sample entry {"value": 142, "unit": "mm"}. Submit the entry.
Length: {"value": 81.2, "unit": "mm"}
